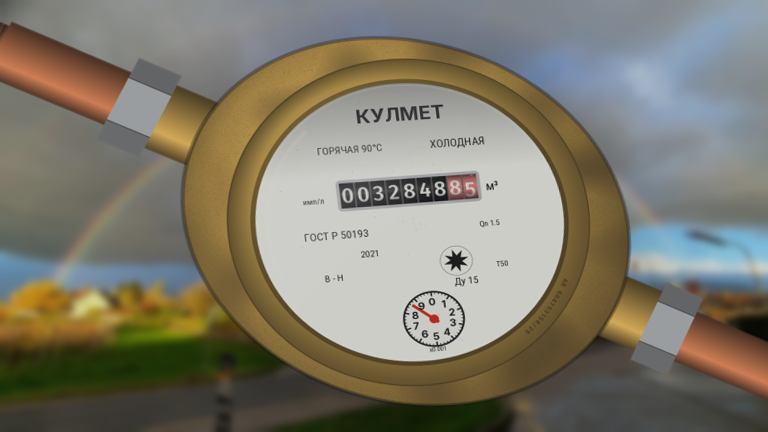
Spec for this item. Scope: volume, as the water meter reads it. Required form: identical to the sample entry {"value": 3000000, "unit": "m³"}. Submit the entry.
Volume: {"value": 32848.848, "unit": "m³"}
